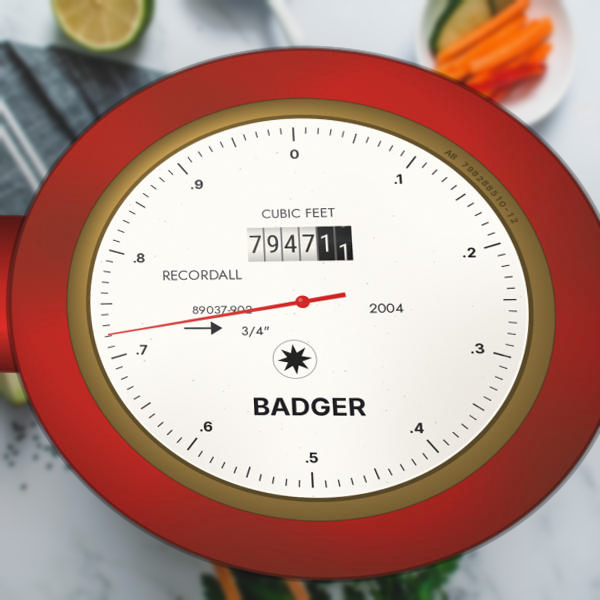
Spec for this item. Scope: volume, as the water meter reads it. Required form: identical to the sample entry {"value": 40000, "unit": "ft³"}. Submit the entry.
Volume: {"value": 794710.72, "unit": "ft³"}
